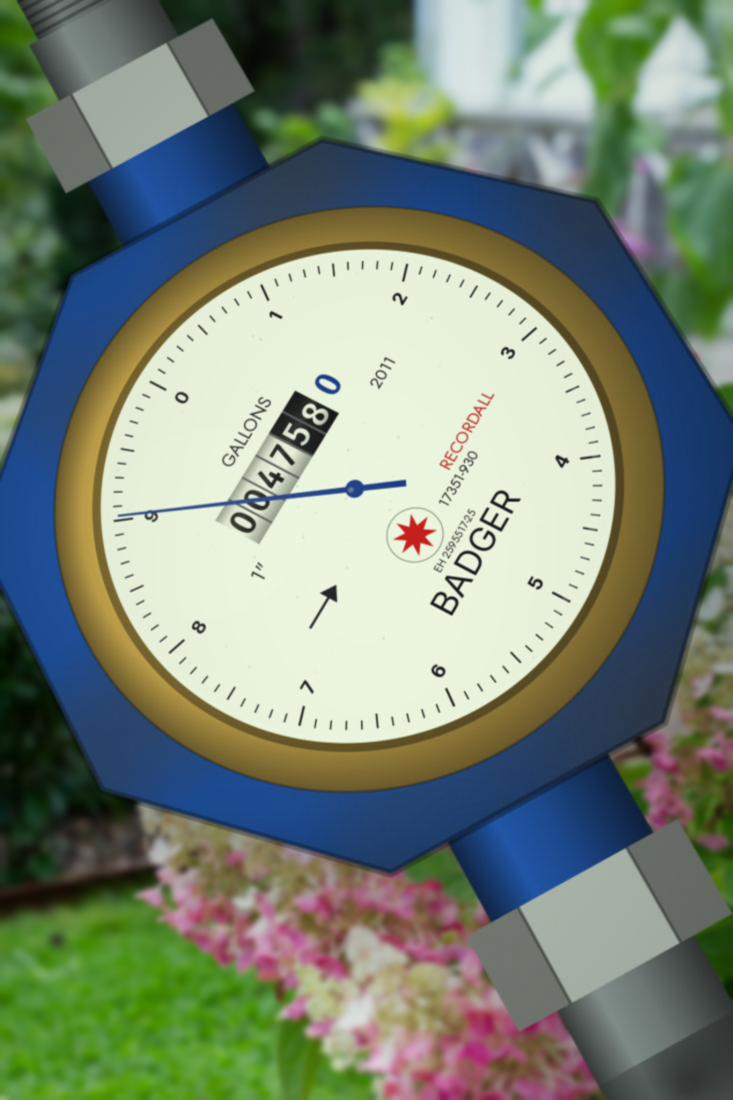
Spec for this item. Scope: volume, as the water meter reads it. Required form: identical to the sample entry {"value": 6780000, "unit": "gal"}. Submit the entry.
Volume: {"value": 47579.0, "unit": "gal"}
